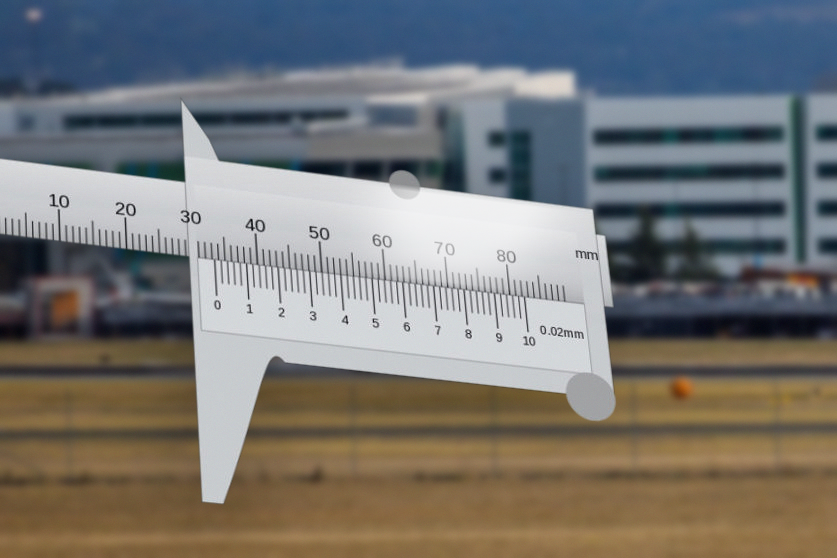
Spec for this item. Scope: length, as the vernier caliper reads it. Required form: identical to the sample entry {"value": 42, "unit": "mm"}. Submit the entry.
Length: {"value": 33.4, "unit": "mm"}
